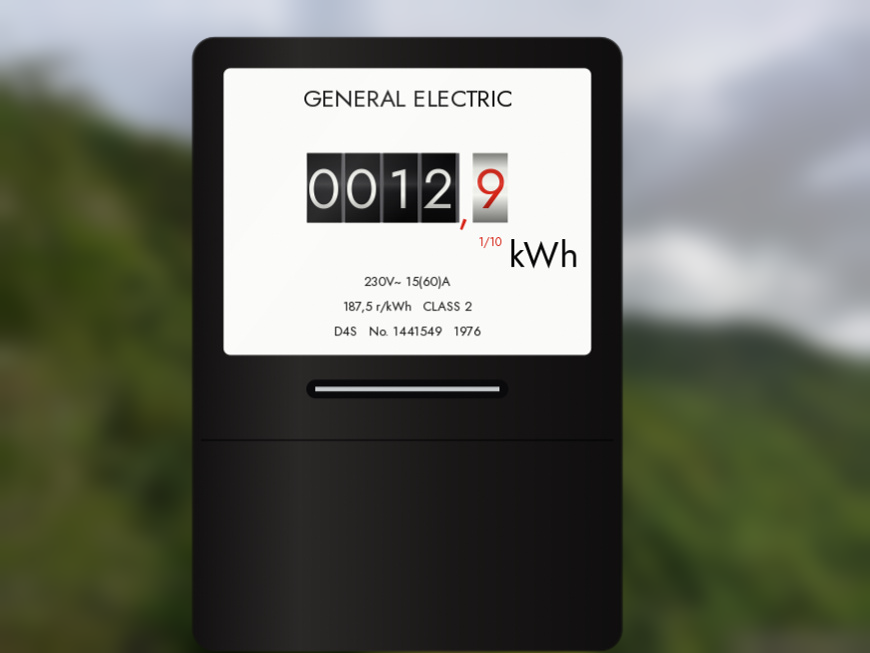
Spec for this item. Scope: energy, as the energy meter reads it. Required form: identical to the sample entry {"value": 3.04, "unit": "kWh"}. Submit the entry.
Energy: {"value": 12.9, "unit": "kWh"}
